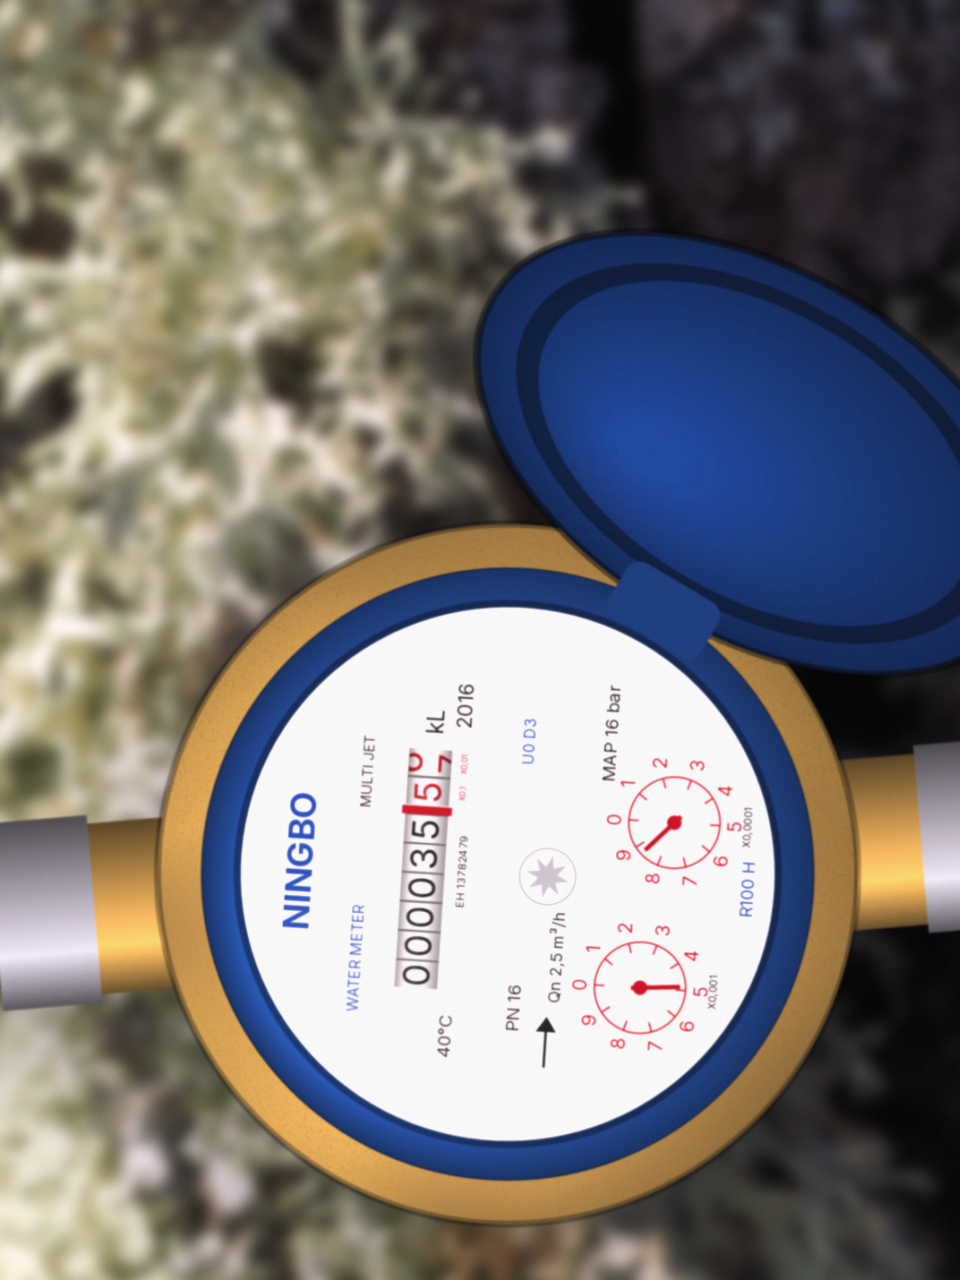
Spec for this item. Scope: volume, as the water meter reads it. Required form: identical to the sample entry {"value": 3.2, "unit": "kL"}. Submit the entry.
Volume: {"value": 35.5648, "unit": "kL"}
